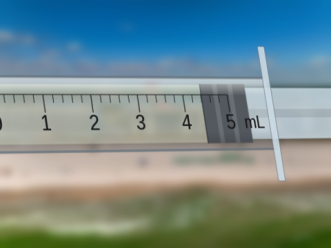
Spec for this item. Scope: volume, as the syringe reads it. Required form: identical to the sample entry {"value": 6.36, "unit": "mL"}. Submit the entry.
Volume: {"value": 4.4, "unit": "mL"}
